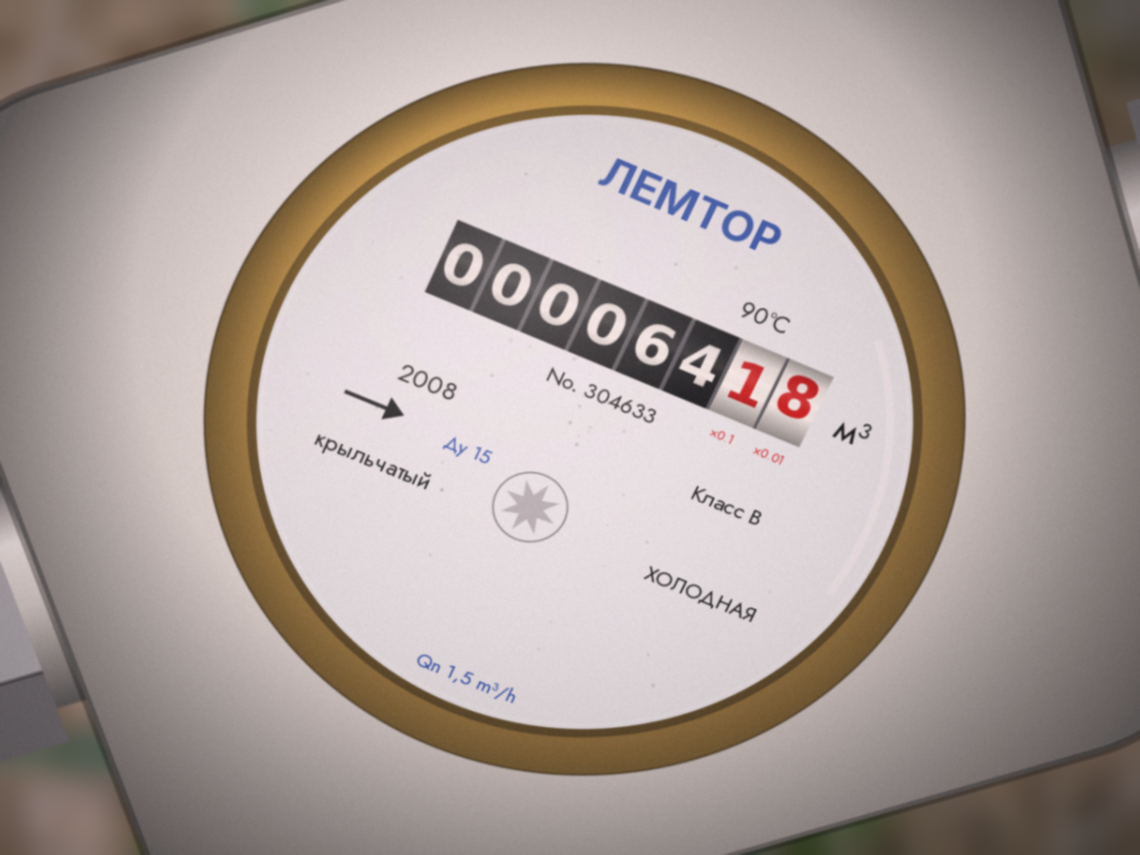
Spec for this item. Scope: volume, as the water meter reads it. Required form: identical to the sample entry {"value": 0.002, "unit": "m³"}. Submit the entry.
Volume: {"value": 64.18, "unit": "m³"}
